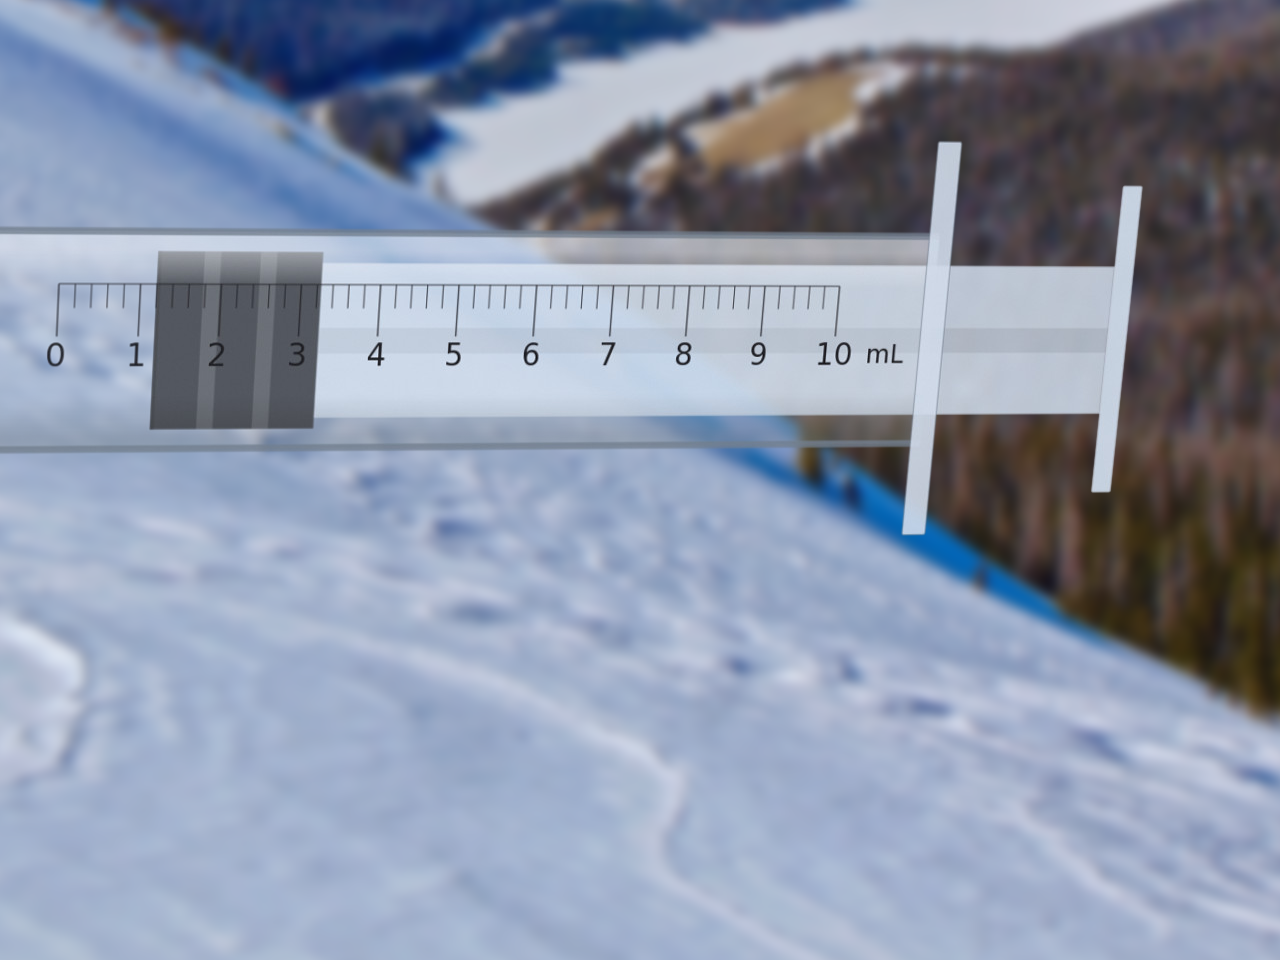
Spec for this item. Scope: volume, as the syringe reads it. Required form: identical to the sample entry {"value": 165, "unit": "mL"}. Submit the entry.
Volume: {"value": 1.2, "unit": "mL"}
